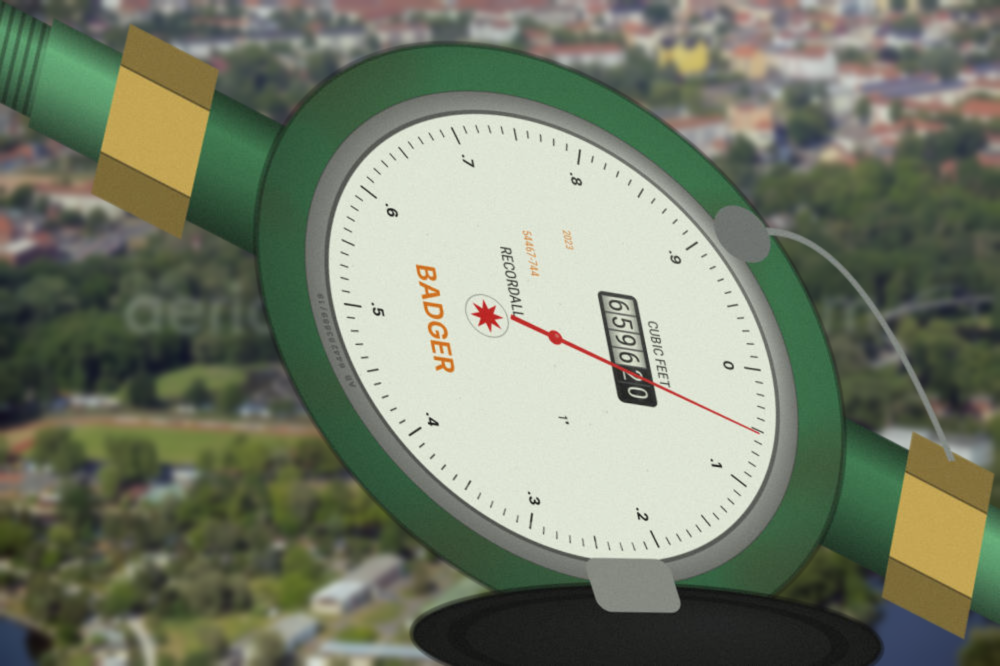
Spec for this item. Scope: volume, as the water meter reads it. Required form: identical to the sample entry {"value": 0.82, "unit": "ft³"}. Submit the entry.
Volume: {"value": 659620.05, "unit": "ft³"}
